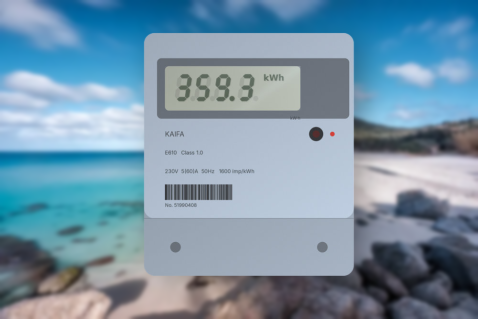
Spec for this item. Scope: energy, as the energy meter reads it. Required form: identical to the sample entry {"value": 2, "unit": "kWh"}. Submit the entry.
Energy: {"value": 359.3, "unit": "kWh"}
